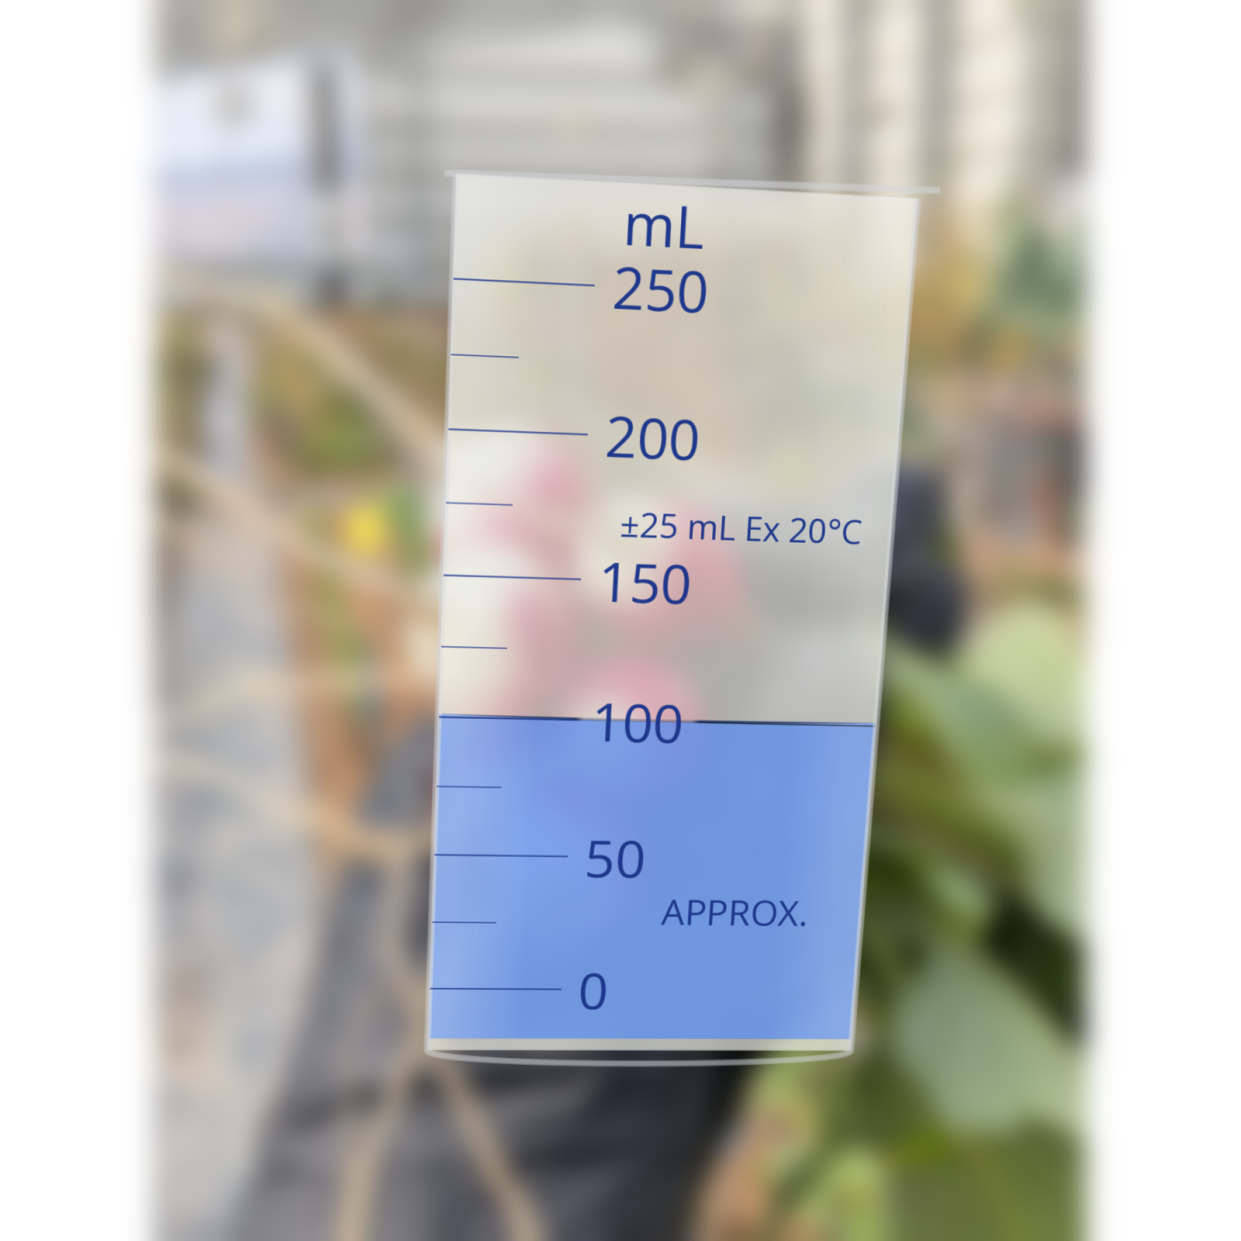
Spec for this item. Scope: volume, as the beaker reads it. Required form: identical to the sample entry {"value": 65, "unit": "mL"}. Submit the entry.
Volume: {"value": 100, "unit": "mL"}
